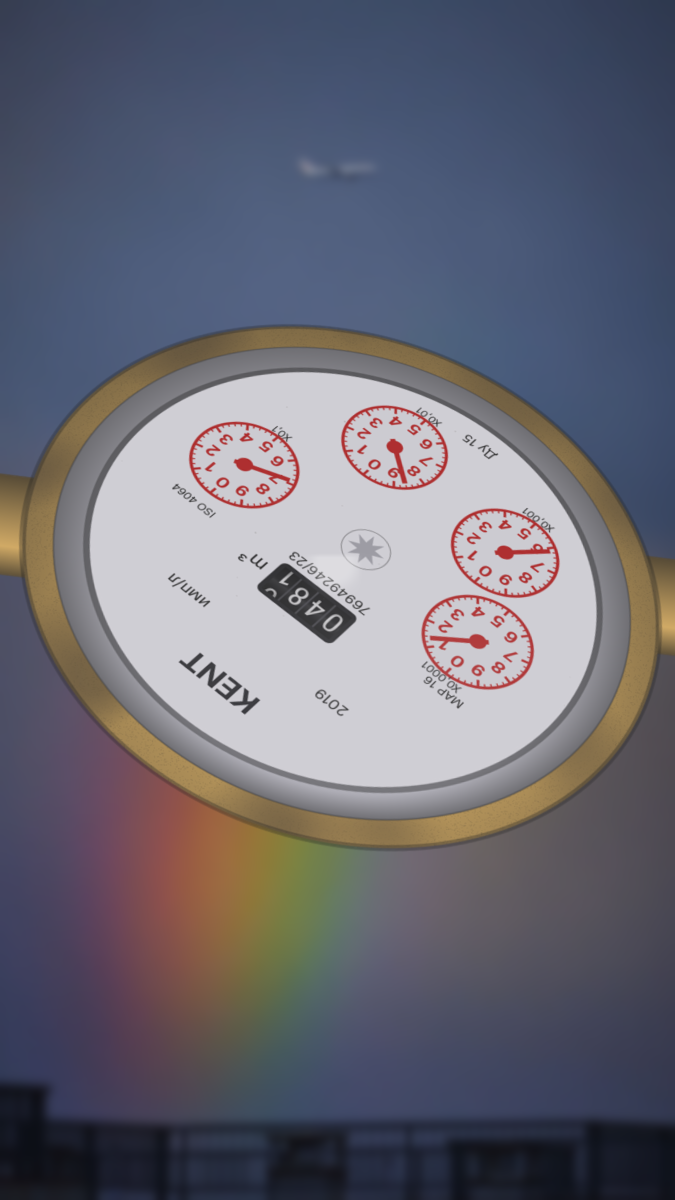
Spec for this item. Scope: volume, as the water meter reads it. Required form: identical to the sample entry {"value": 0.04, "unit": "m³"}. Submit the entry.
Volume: {"value": 480.6861, "unit": "m³"}
